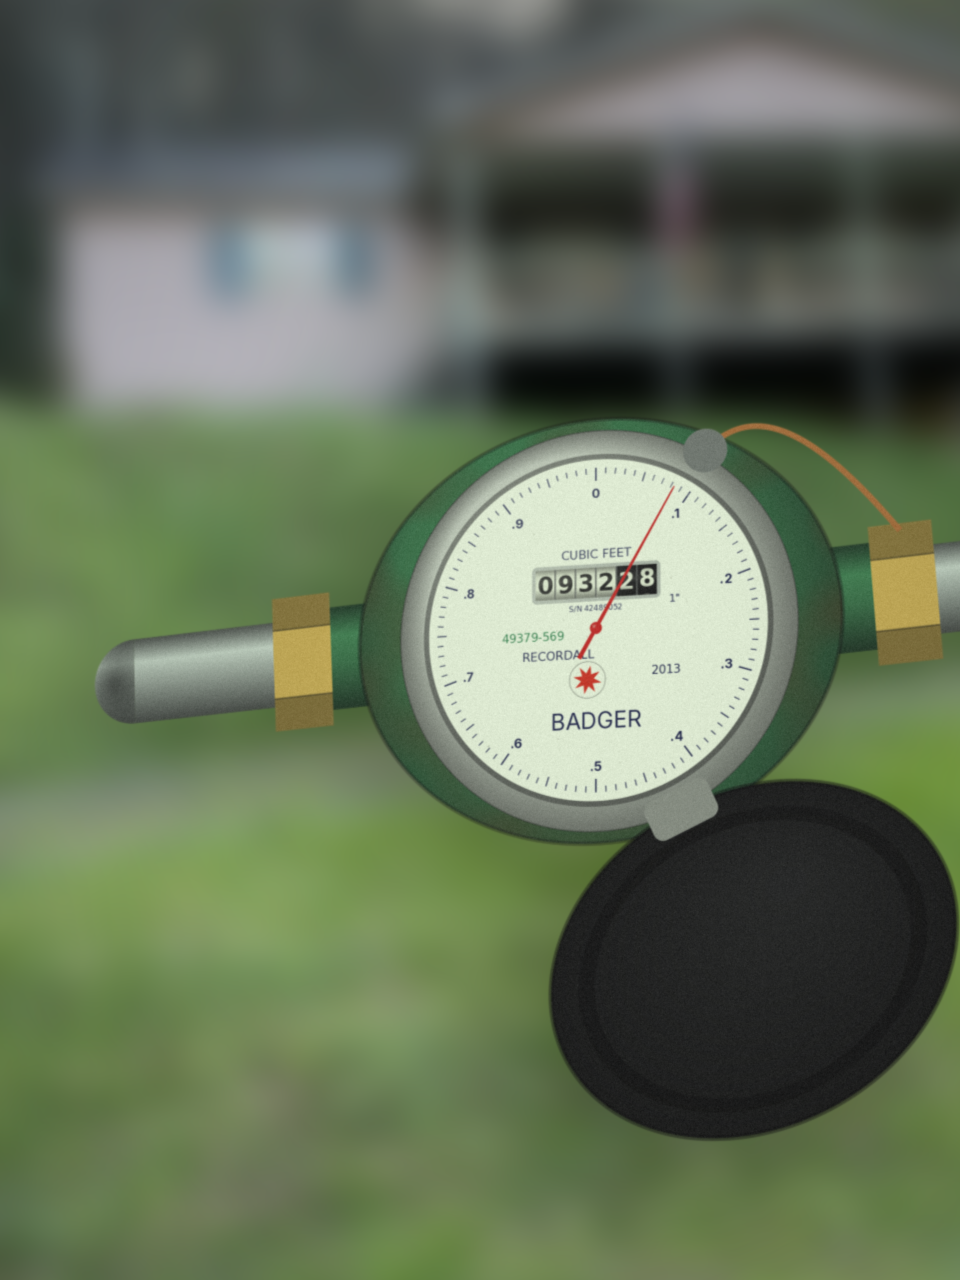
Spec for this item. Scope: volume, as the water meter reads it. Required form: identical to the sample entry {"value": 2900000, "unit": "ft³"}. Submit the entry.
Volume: {"value": 93228.08, "unit": "ft³"}
